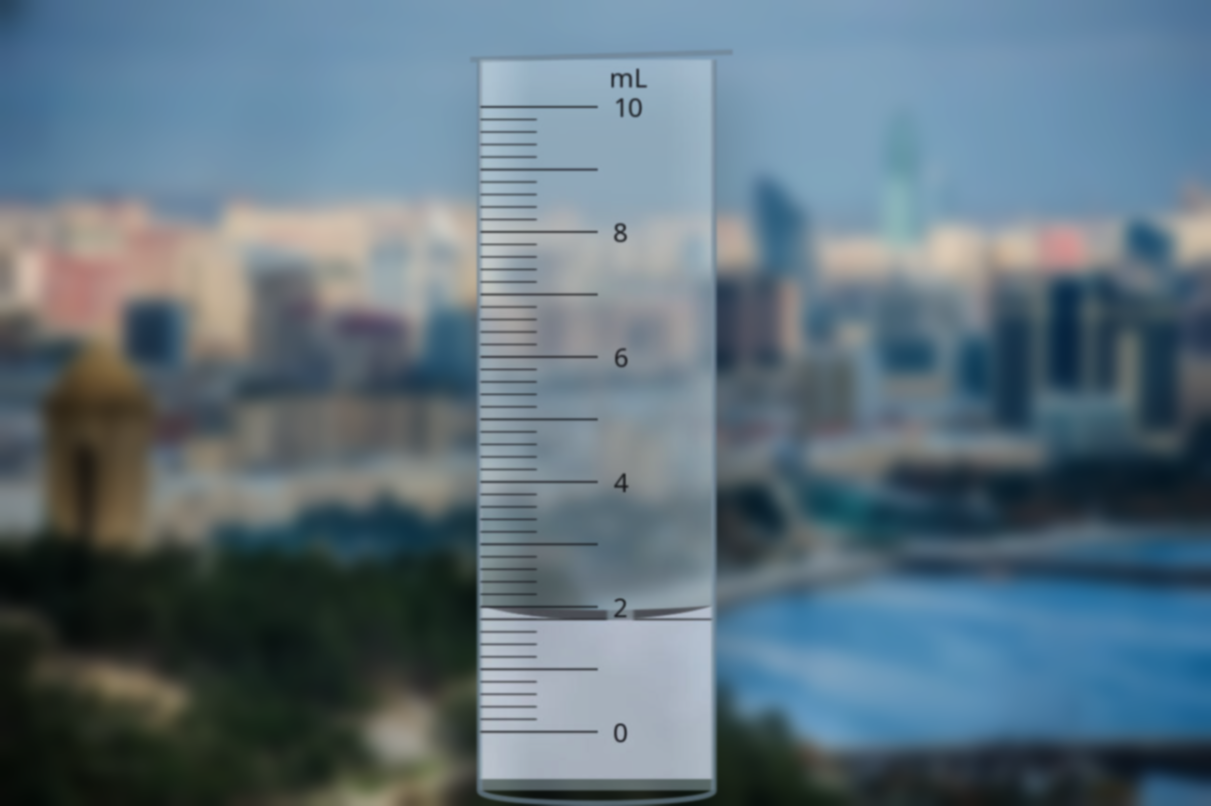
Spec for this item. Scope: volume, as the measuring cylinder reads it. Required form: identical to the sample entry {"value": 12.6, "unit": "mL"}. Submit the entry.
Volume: {"value": 1.8, "unit": "mL"}
